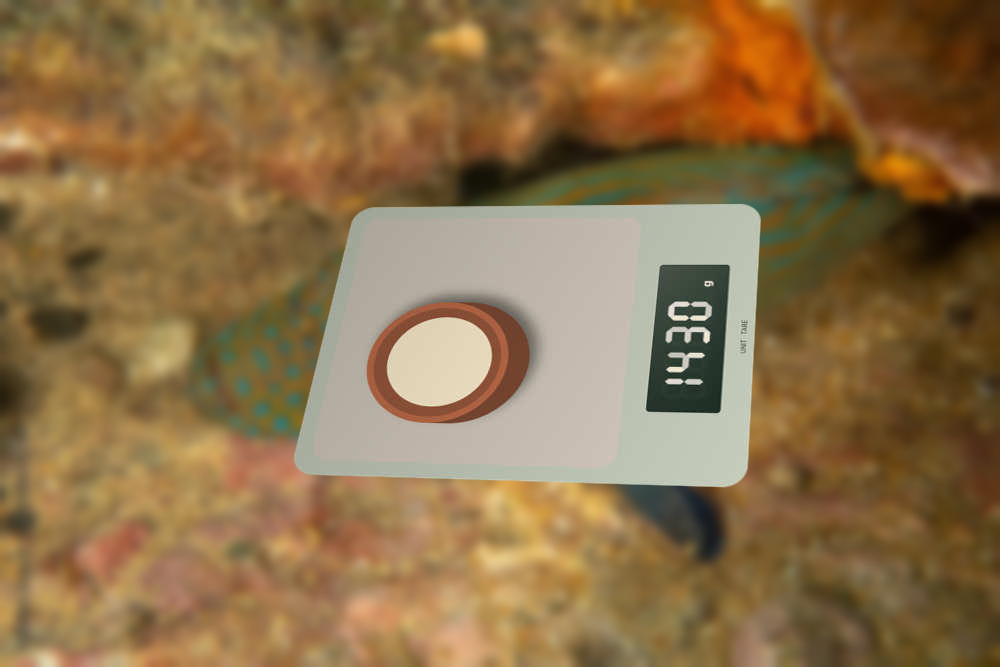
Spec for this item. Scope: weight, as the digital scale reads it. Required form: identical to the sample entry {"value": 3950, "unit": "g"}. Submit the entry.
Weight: {"value": 1430, "unit": "g"}
